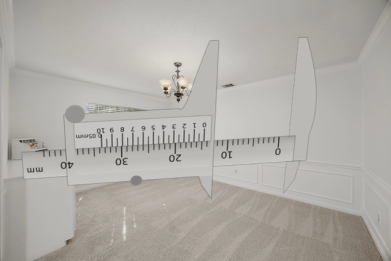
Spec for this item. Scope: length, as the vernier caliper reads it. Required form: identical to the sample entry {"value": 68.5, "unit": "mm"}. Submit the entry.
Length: {"value": 14.6, "unit": "mm"}
